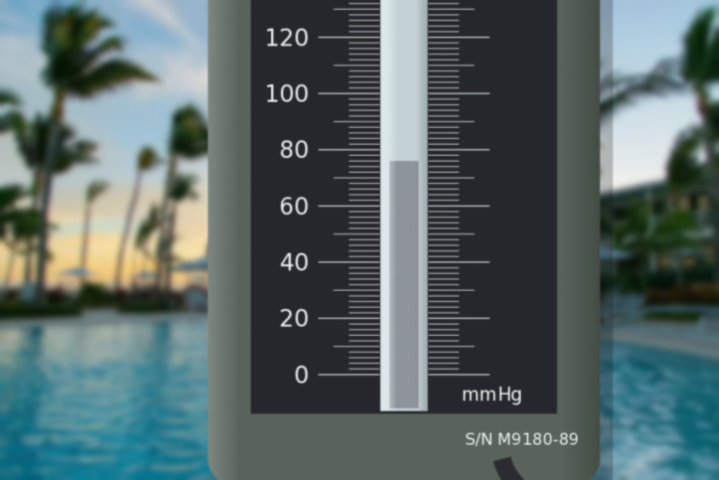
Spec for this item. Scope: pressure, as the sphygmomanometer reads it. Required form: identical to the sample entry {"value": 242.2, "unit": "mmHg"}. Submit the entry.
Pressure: {"value": 76, "unit": "mmHg"}
